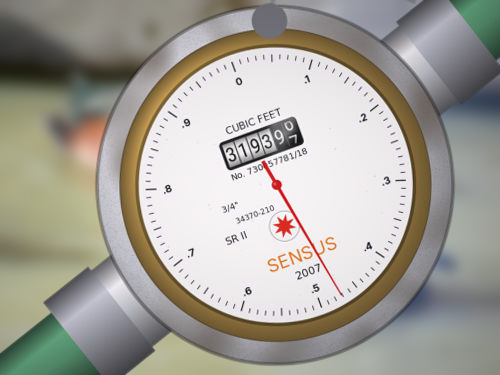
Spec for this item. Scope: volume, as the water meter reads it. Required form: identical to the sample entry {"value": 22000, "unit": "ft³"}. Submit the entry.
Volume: {"value": 319396.47, "unit": "ft³"}
